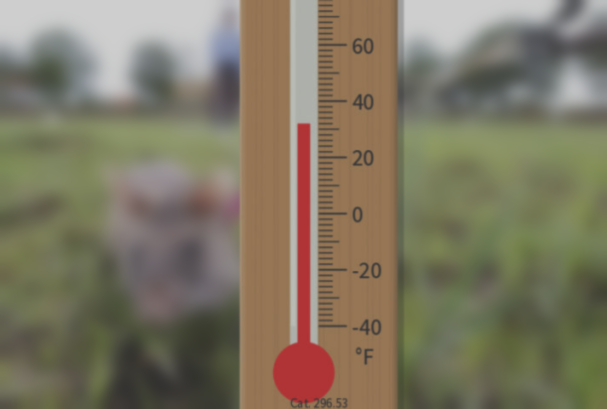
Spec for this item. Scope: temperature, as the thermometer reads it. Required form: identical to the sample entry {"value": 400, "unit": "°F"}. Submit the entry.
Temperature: {"value": 32, "unit": "°F"}
